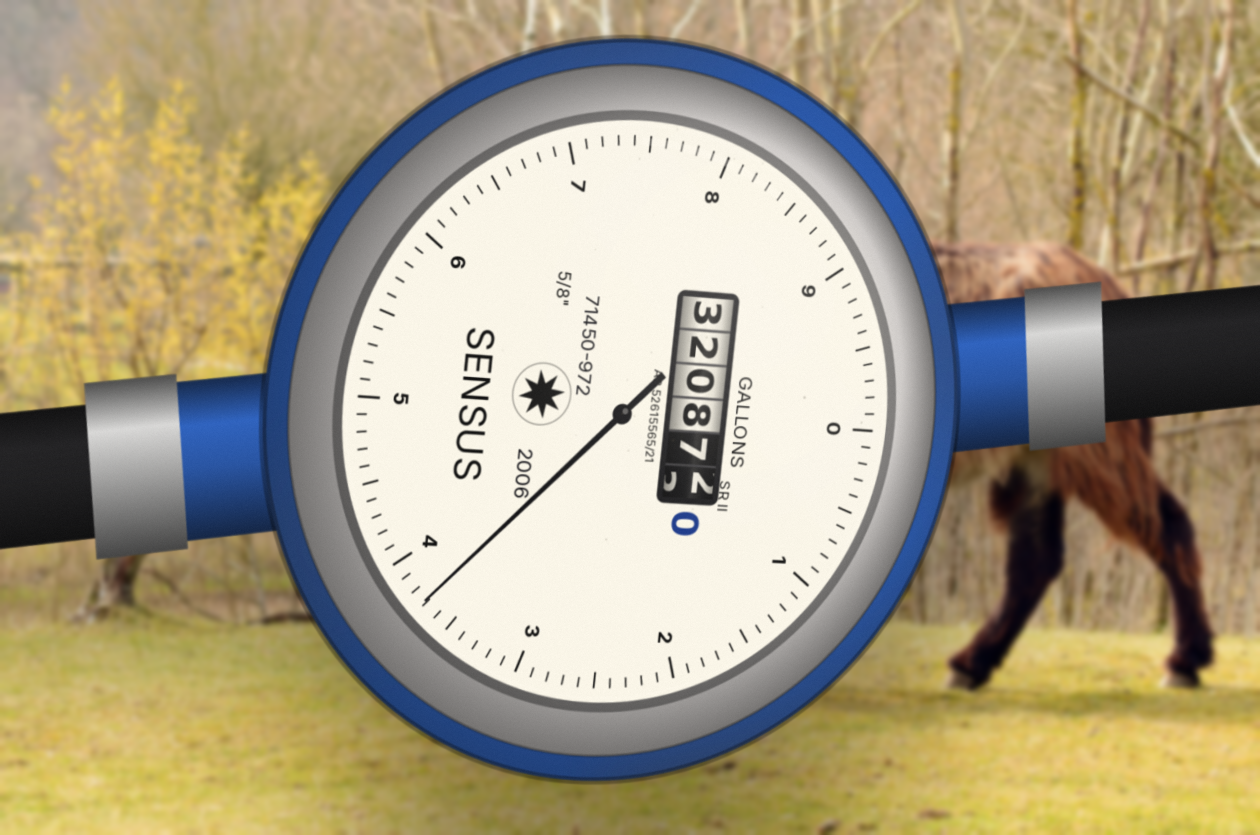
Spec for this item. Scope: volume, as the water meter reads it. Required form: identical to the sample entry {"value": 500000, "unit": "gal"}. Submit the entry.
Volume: {"value": 3208723.7, "unit": "gal"}
